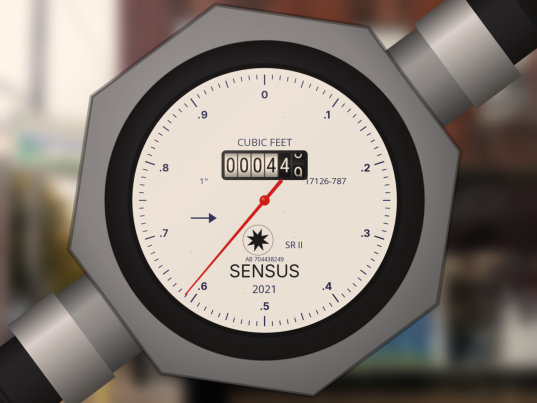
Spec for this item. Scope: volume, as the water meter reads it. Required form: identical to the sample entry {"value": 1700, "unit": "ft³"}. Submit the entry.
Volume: {"value": 448.61, "unit": "ft³"}
